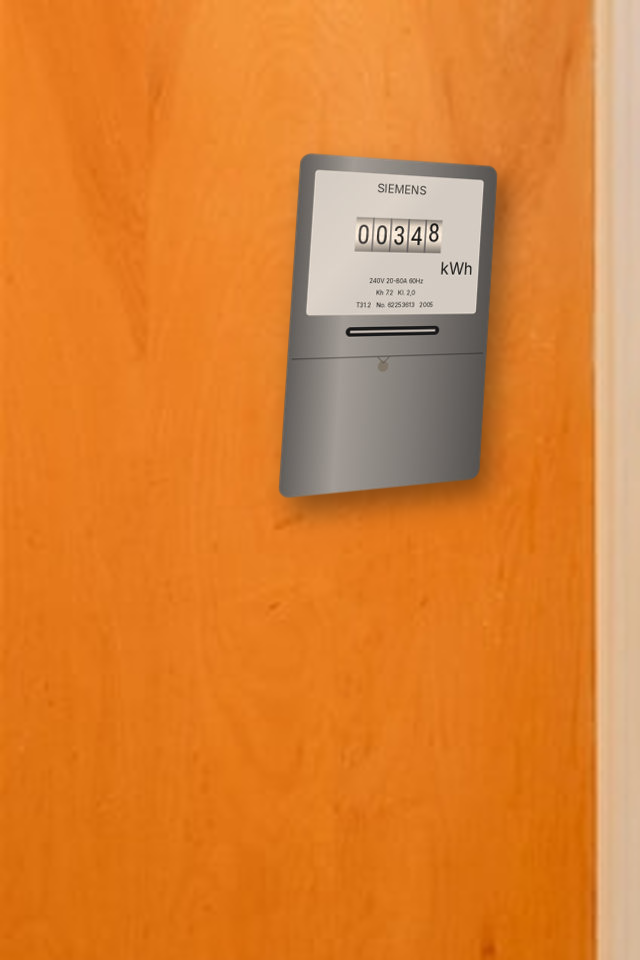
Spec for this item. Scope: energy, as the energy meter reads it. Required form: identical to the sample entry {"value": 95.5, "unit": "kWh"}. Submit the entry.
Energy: {"value": 348, "unit": "kWh"}
